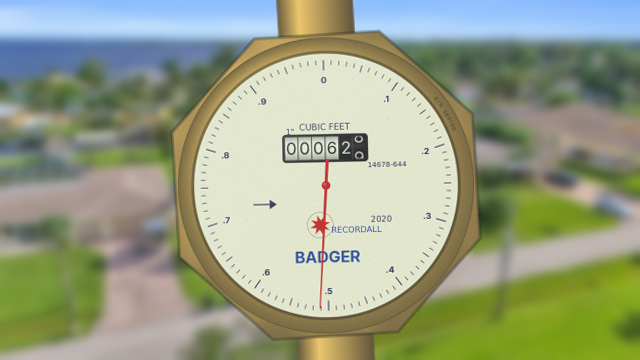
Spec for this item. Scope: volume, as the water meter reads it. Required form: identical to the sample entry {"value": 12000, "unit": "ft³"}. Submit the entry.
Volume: {"value": 628.51, "unit": "ft³"}
